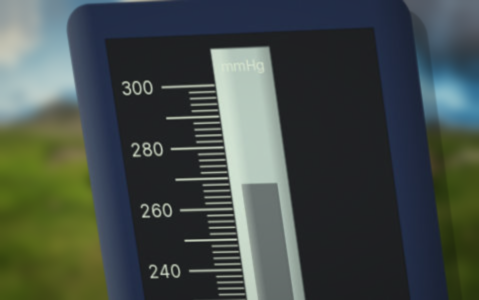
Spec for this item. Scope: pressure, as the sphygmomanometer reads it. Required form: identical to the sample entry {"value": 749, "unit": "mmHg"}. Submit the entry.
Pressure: {"value": 268, "unit": "mmHg"}
